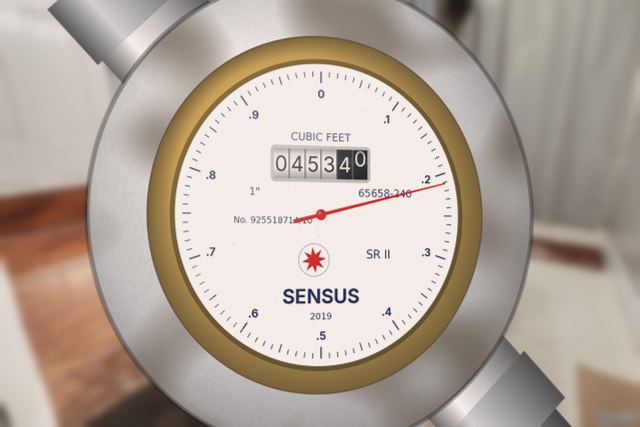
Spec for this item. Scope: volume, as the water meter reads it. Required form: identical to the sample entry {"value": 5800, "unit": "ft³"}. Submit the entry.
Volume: {"value": 45340.21, "unit": "ft³"}
